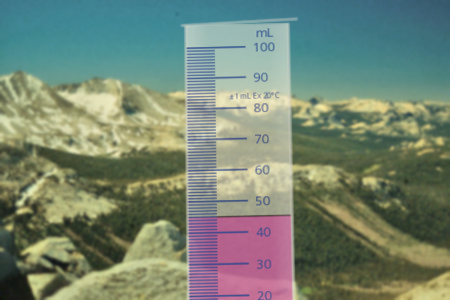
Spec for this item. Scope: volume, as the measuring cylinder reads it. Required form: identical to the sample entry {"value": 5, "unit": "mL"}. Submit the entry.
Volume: {"value": 45, "unit": "mL"}
